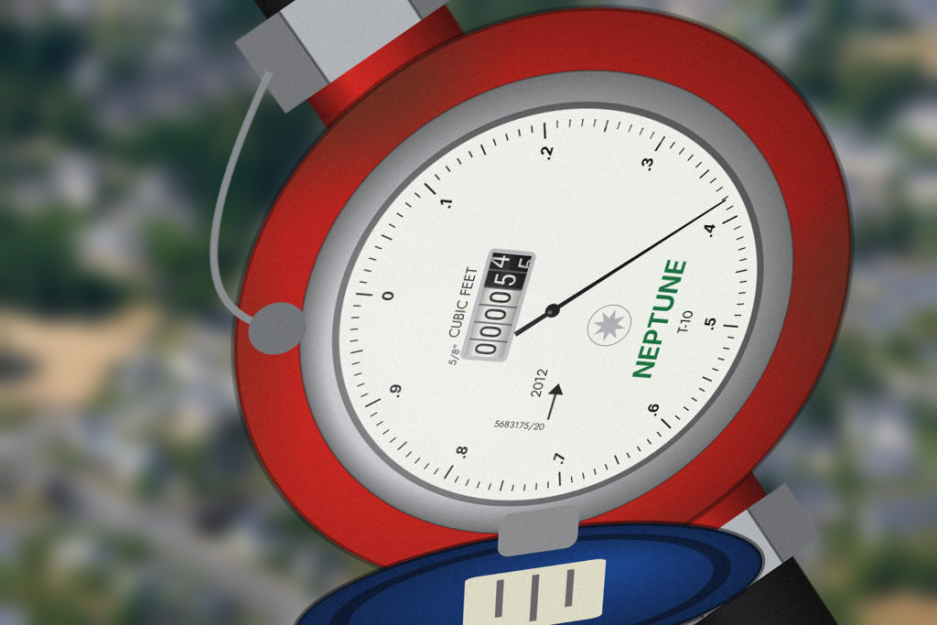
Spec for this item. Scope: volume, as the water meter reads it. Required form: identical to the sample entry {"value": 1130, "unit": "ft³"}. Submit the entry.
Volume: {"value": 54.38, "unit": "ft³"}
